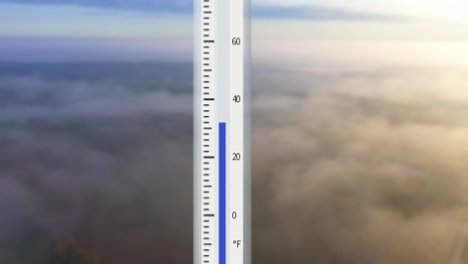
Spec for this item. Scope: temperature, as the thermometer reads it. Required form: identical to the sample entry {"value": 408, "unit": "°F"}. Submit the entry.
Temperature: {"value": 32, "unit": "°F"}
